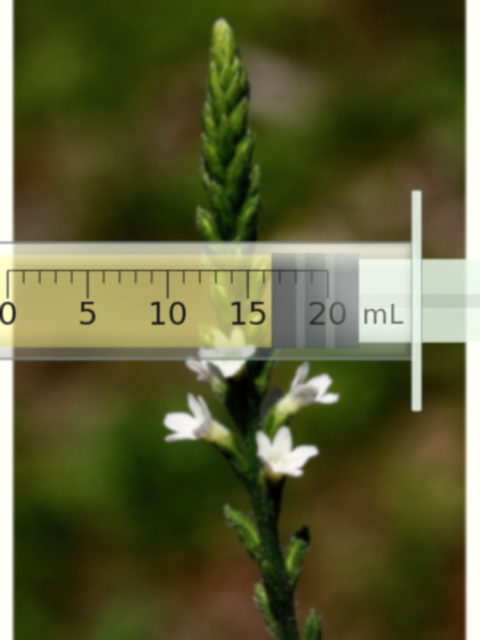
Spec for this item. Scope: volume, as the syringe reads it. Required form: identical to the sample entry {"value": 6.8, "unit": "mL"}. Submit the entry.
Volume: {"value": 16.5, "unit": "mL"}
